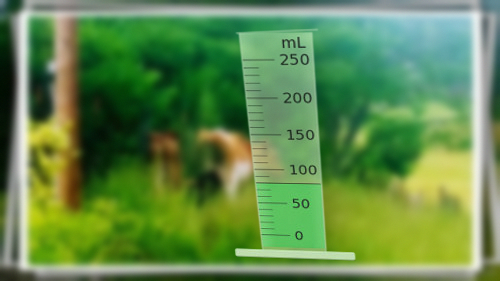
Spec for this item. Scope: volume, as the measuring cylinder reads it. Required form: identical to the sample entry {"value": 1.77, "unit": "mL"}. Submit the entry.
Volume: {"value": 80, "unit": "mL"}
